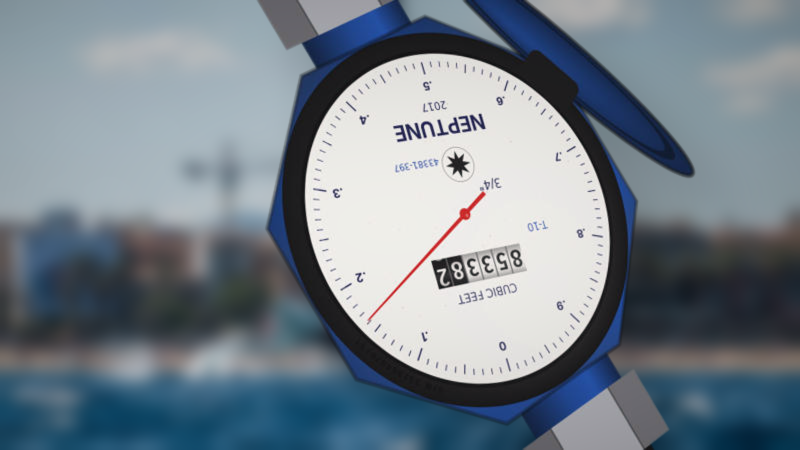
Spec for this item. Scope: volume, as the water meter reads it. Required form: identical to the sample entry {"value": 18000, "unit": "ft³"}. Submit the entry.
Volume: {"value": 853382.16, "unit": "ft³"}
